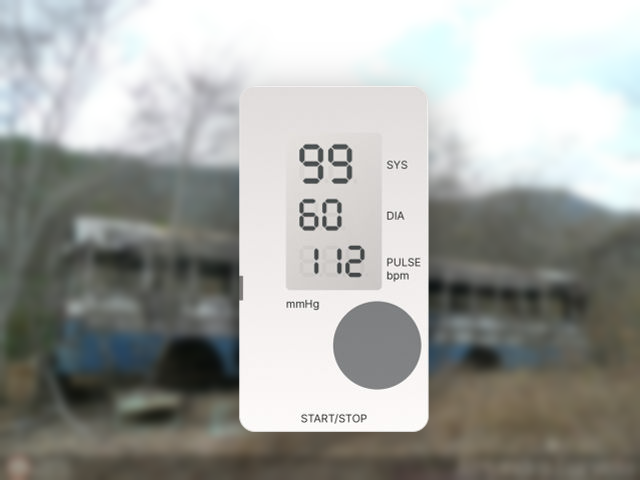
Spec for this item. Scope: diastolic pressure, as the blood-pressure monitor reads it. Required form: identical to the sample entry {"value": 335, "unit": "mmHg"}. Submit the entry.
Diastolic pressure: {"value": 60, "unit": "mmHg"}
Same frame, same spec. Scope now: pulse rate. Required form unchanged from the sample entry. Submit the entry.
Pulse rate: {"value": 112, "unit": "bpm"}
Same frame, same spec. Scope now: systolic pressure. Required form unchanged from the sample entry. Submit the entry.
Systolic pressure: {"value": 99, "unit": "mmHg"}
